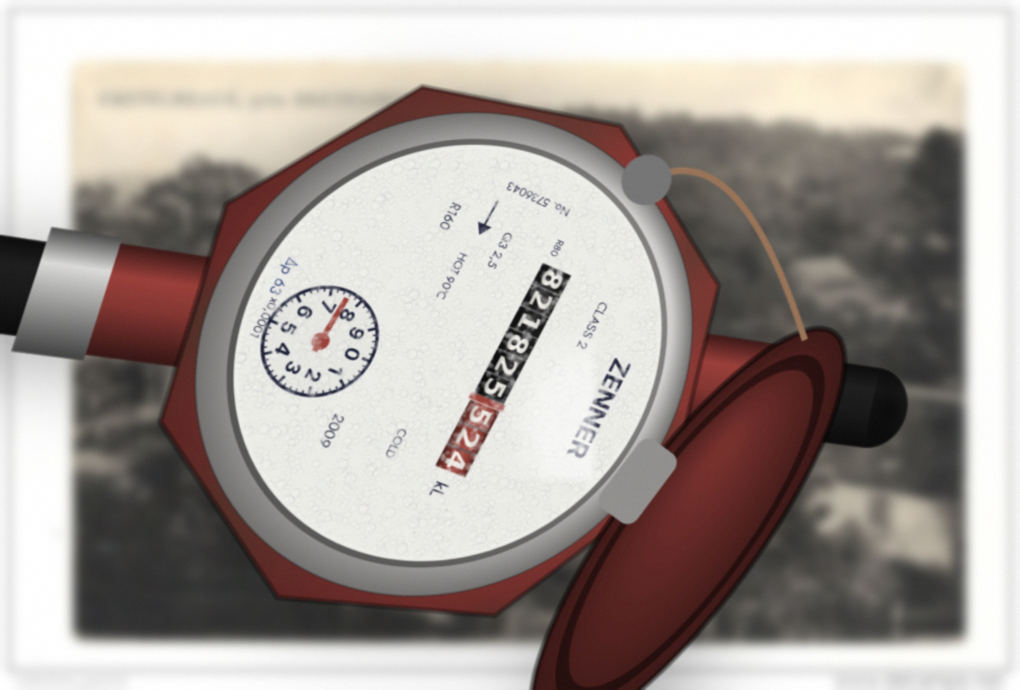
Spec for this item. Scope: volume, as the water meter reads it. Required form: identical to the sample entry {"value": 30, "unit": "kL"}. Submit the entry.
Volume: {"value": 821825.5247, "unit": "kL"}
